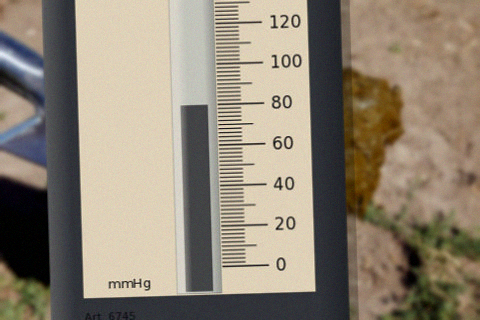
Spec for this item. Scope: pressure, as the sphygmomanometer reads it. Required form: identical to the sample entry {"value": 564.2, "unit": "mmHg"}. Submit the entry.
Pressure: {"value": 80, "unit": "mmHg"}
